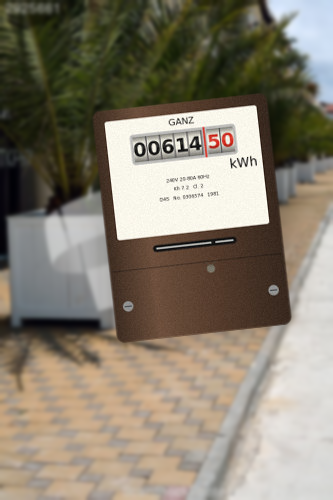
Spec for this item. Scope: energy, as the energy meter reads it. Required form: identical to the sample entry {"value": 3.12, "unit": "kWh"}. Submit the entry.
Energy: {"value": 614.50, "unit": "kWh"}
